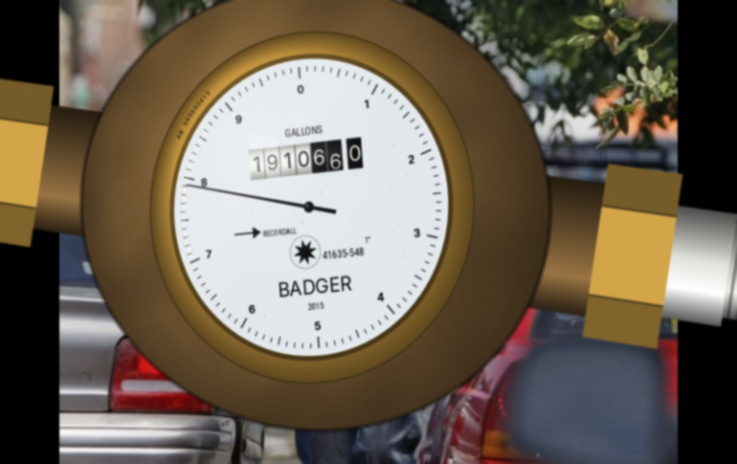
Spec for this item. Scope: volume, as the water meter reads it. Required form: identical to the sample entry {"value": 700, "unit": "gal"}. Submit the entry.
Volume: {"value": 1910657.9, "unit": "gal"}
